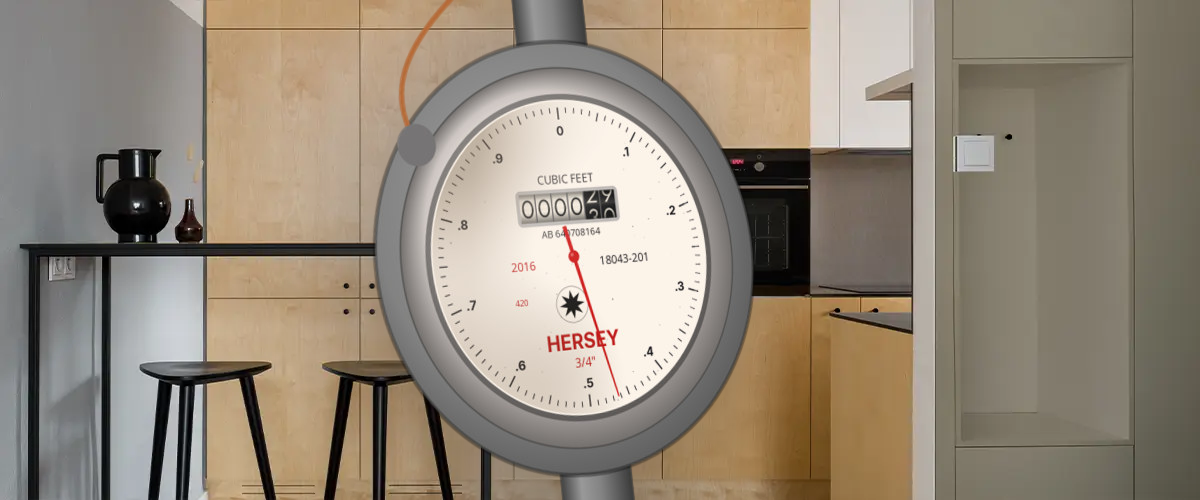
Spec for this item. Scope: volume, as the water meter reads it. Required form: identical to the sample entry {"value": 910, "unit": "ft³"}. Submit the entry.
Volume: {"value": 29.46, "unit": "ft³"}
